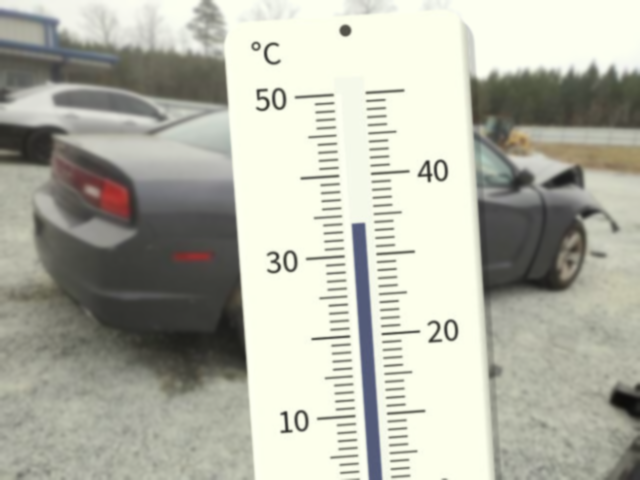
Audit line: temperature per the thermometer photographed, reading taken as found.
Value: 34 °C
